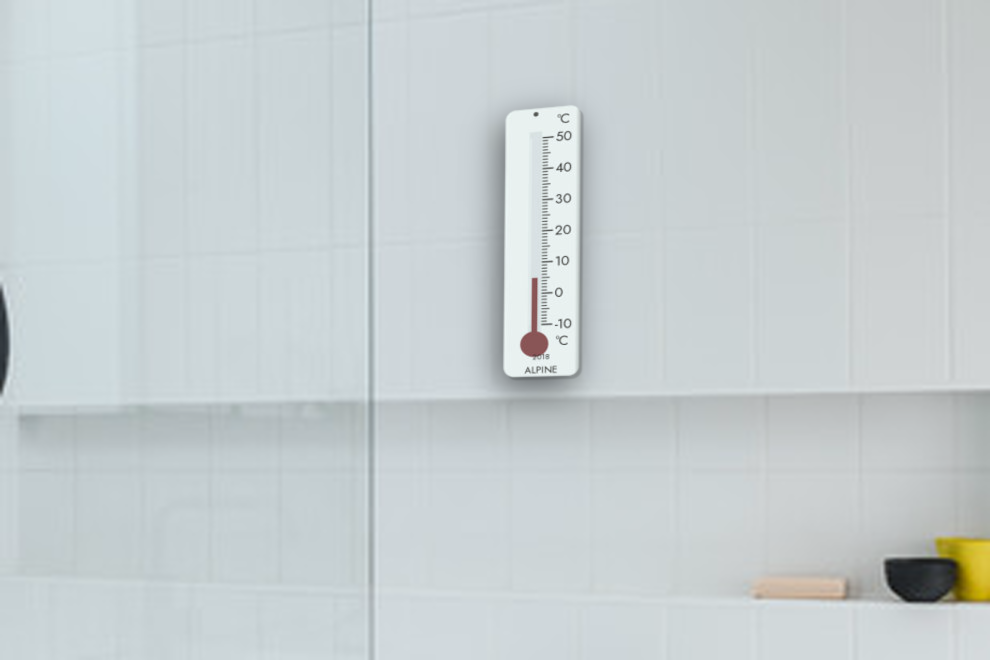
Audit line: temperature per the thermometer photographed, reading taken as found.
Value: 5 °C
